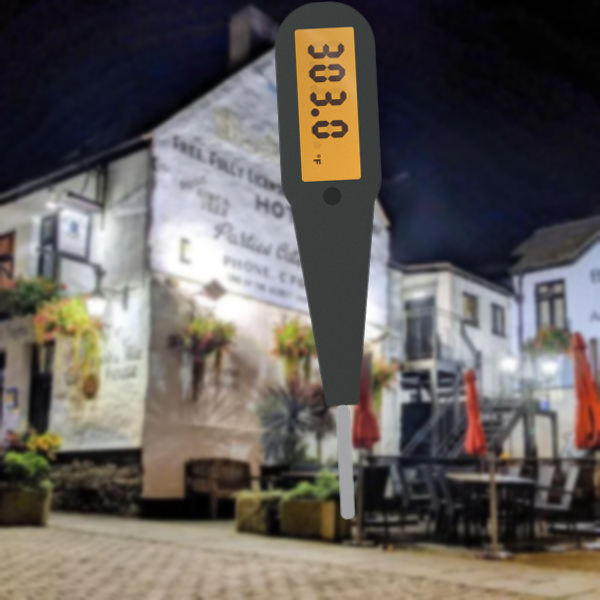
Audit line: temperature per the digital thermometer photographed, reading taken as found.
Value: 303.0 °F
